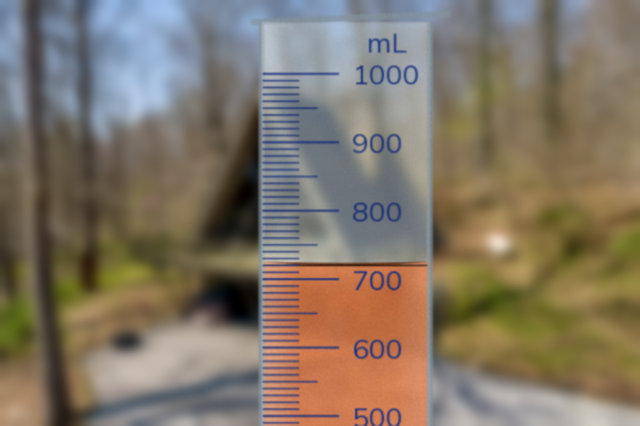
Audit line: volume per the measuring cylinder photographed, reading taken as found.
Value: 720 mL
